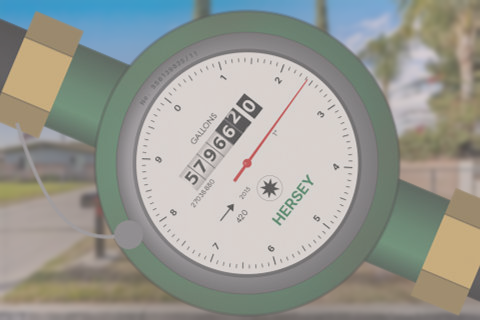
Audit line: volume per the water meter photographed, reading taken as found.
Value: 5796622.4 gal
